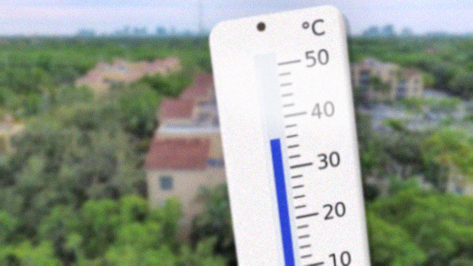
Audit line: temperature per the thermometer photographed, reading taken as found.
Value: 36 °C
